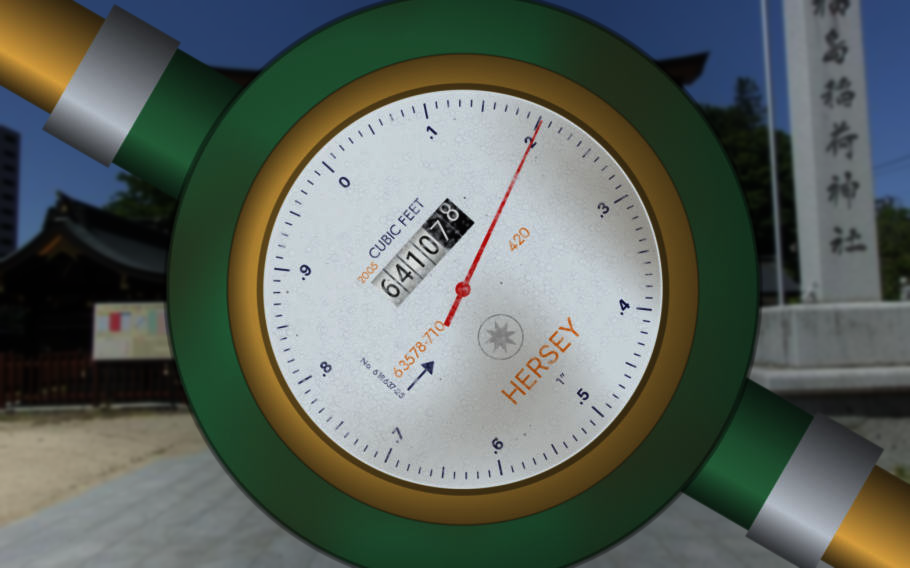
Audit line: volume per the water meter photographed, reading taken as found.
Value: 641078.20 ft³
